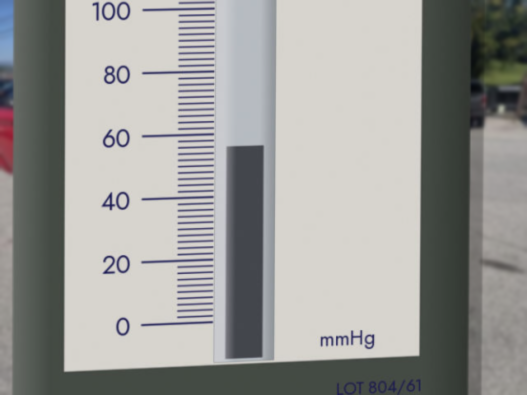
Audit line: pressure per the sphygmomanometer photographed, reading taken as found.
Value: 56 mmHg
